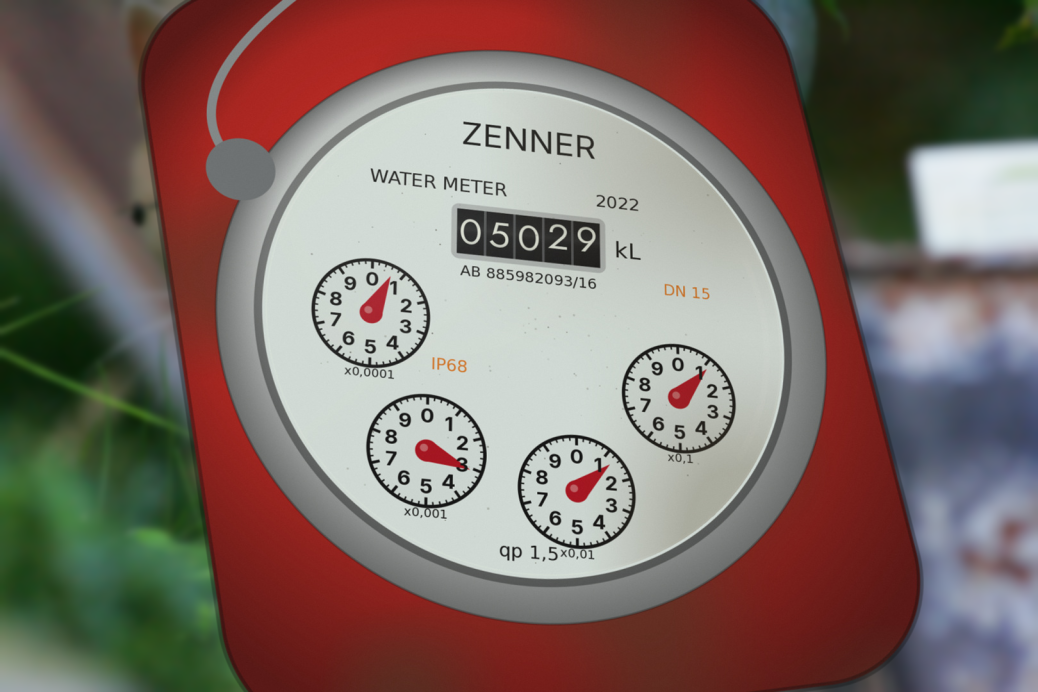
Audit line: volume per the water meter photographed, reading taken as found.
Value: 5029.1130 kL
